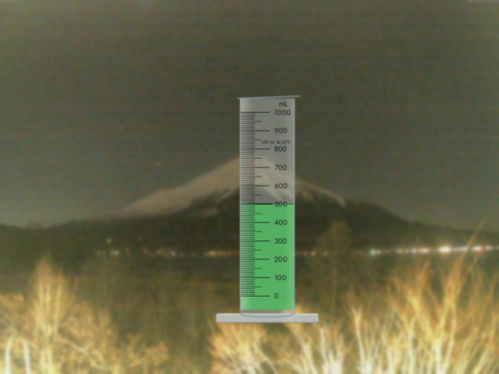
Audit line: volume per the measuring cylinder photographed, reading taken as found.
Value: 500 mL
